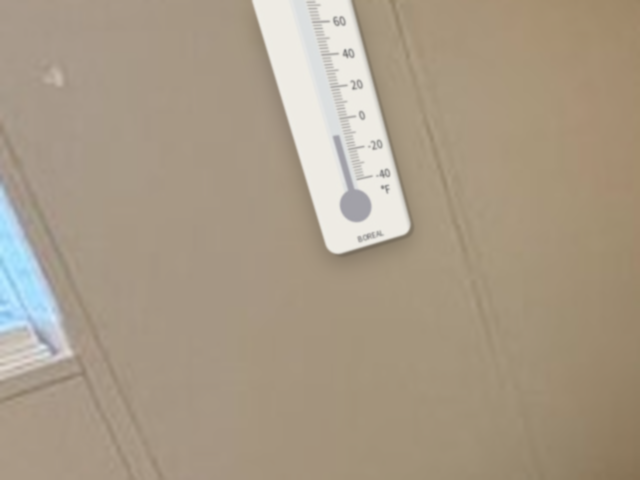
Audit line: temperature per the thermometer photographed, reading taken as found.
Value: -10 °F
